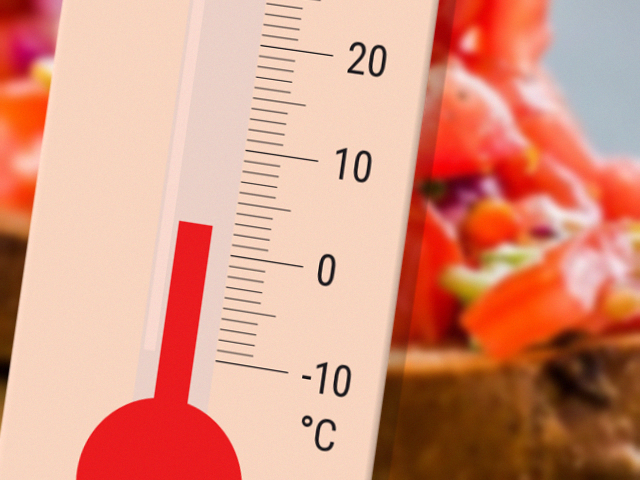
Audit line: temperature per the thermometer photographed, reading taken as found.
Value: 2.5 °C
